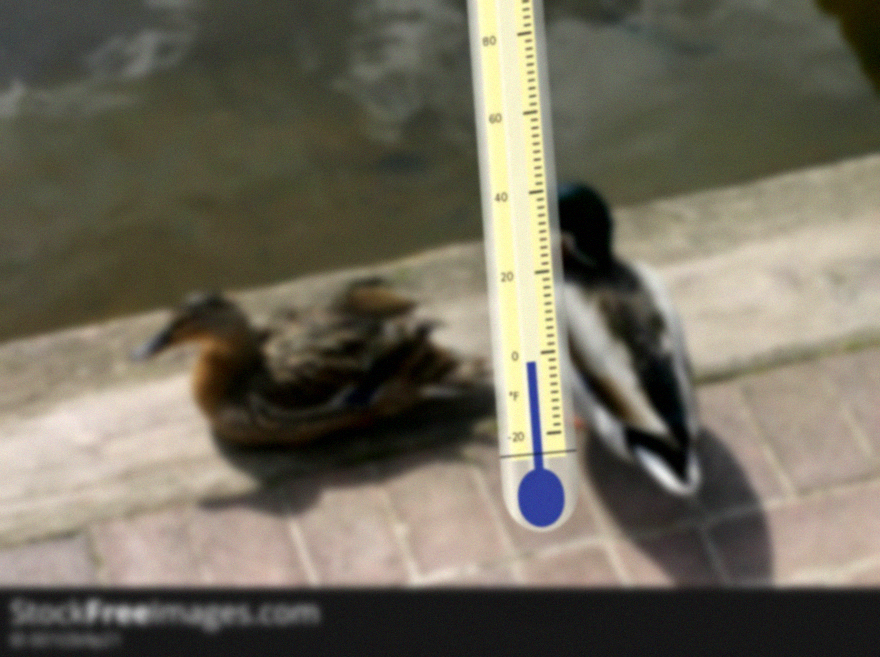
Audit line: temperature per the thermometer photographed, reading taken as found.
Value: -2 °F
